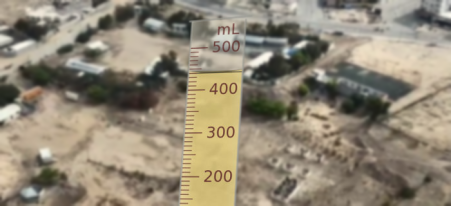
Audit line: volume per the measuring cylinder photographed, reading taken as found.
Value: 440 mL
